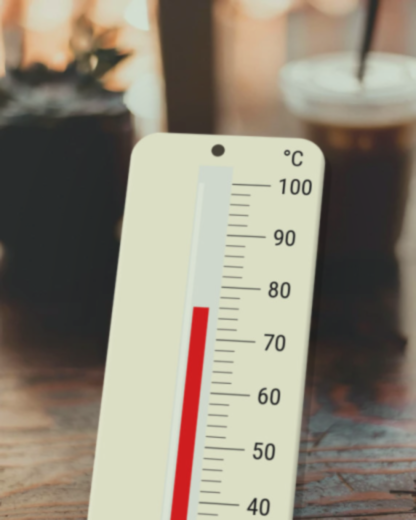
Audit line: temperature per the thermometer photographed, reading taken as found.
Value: 76 °C
